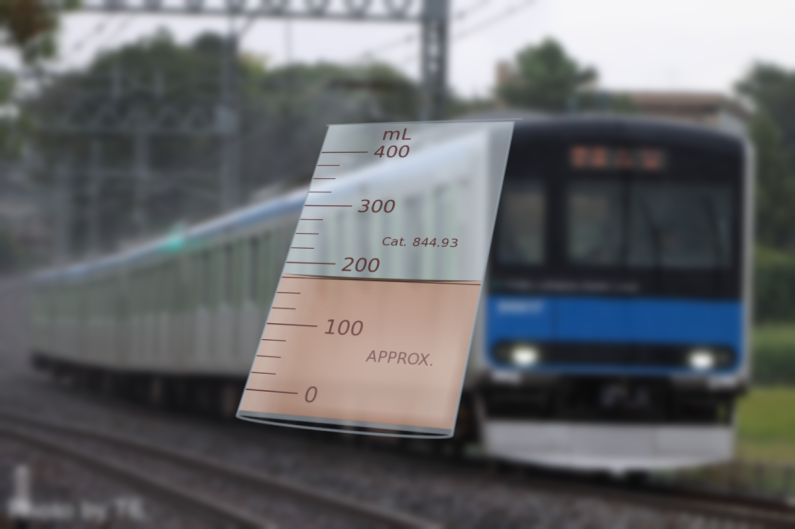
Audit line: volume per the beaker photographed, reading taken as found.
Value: 175 mL
